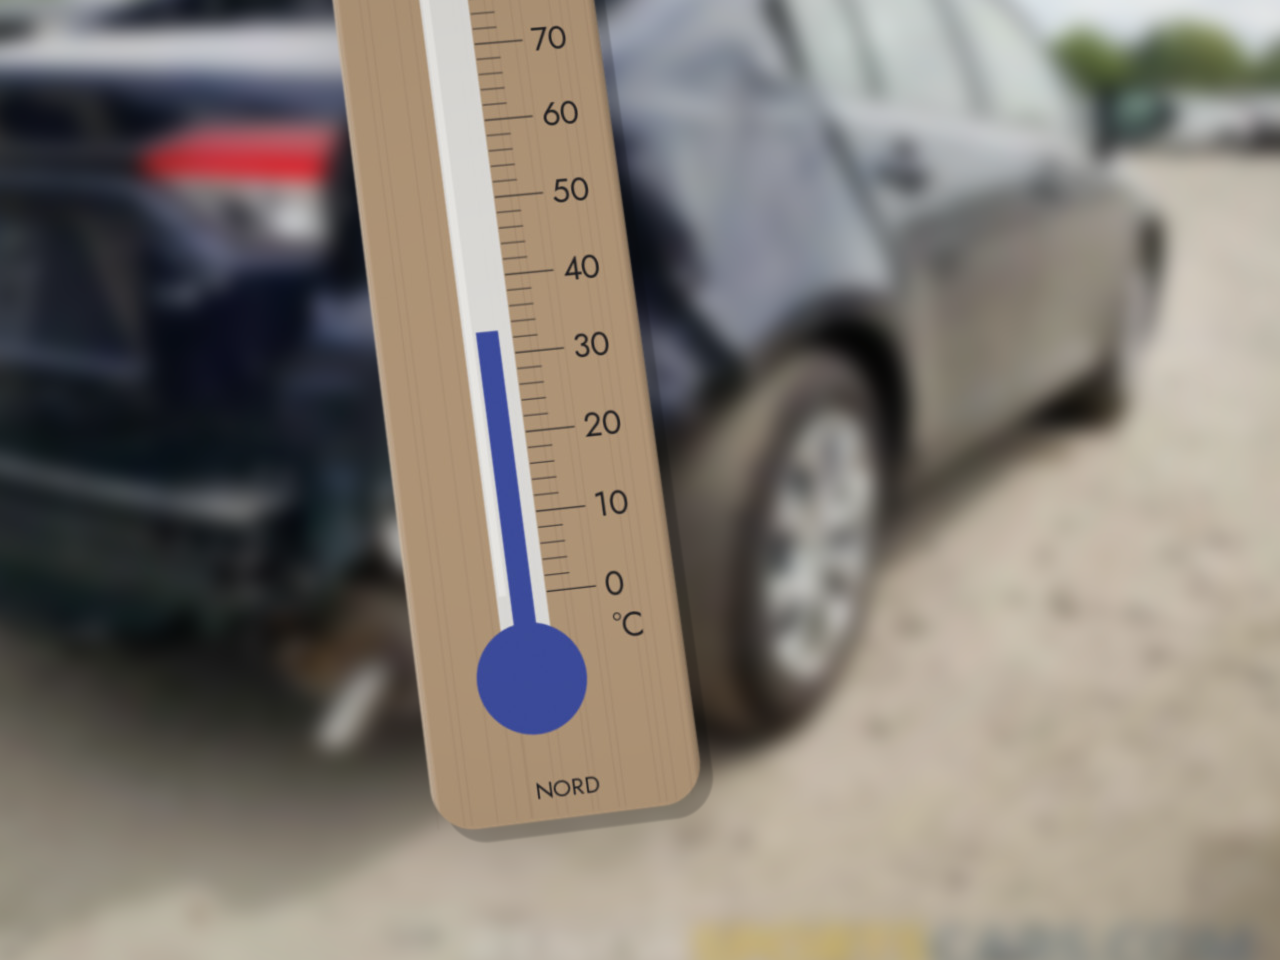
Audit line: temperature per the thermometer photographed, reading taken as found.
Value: 33 °C
